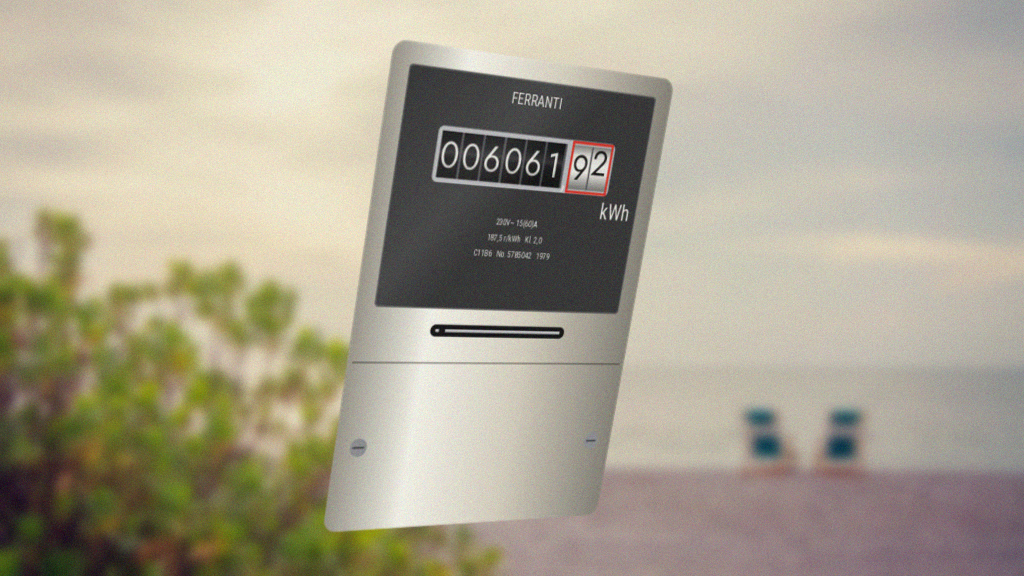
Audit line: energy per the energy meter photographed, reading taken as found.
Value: 6061.92 kWh
